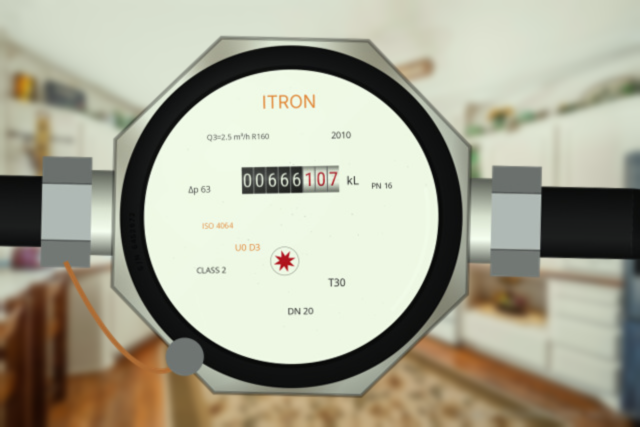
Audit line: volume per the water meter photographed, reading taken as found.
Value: 666.107 kL
